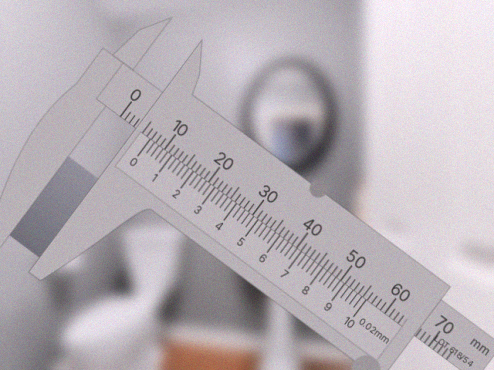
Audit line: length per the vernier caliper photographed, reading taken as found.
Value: 6.8 mm
